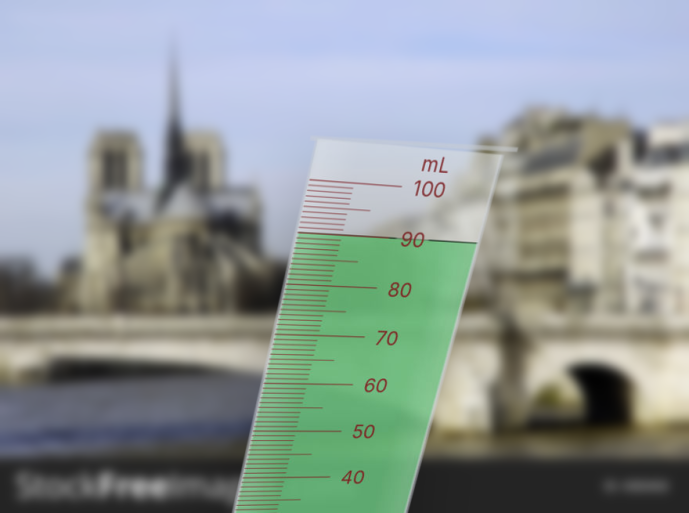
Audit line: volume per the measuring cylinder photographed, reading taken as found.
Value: 90 mL
